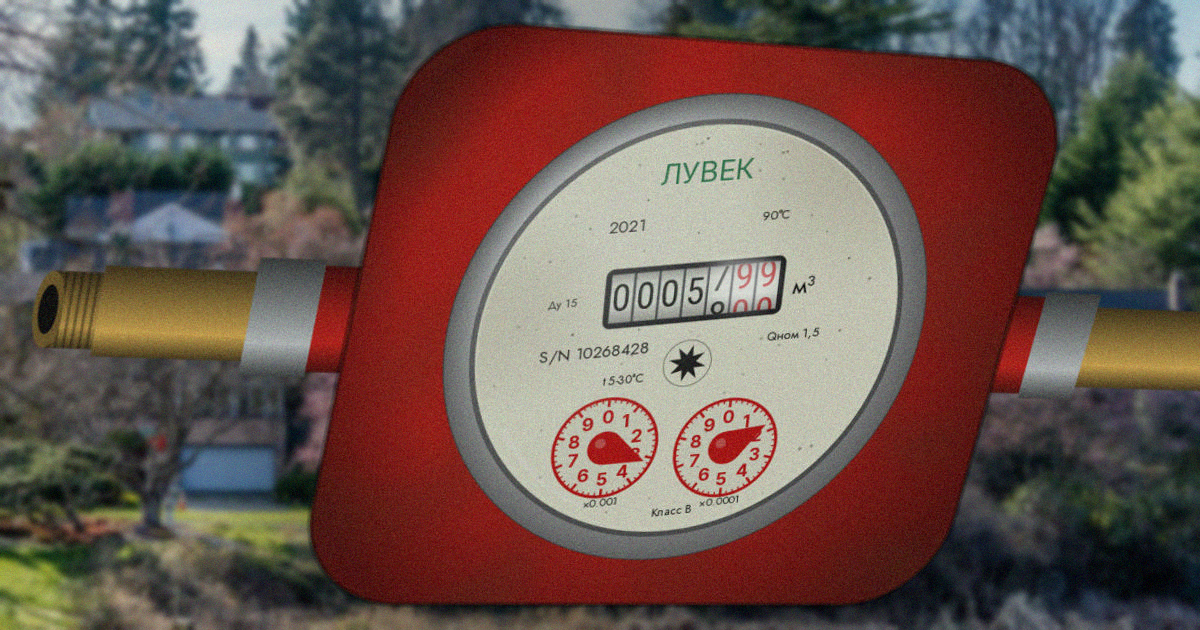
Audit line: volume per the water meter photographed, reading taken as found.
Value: 57.9931 m³
